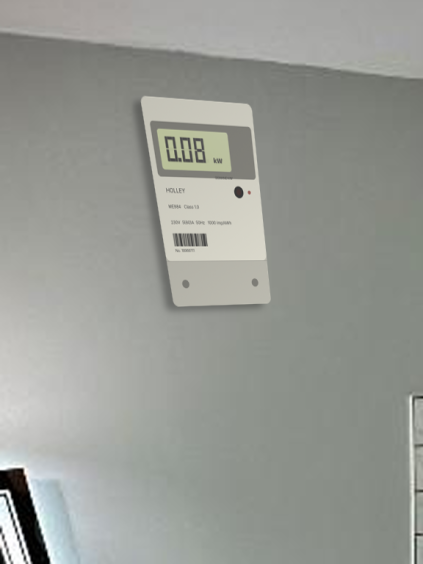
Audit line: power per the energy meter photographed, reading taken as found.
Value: 0.08 kW
